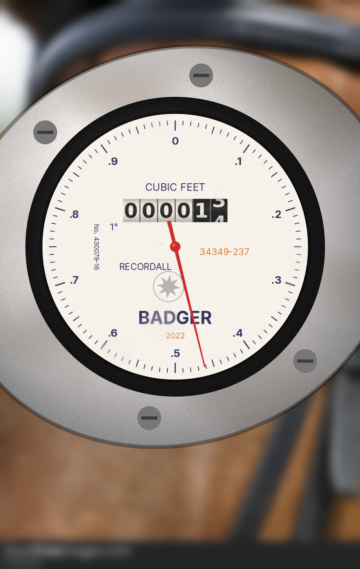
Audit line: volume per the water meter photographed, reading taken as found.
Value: 13.46 ft³
